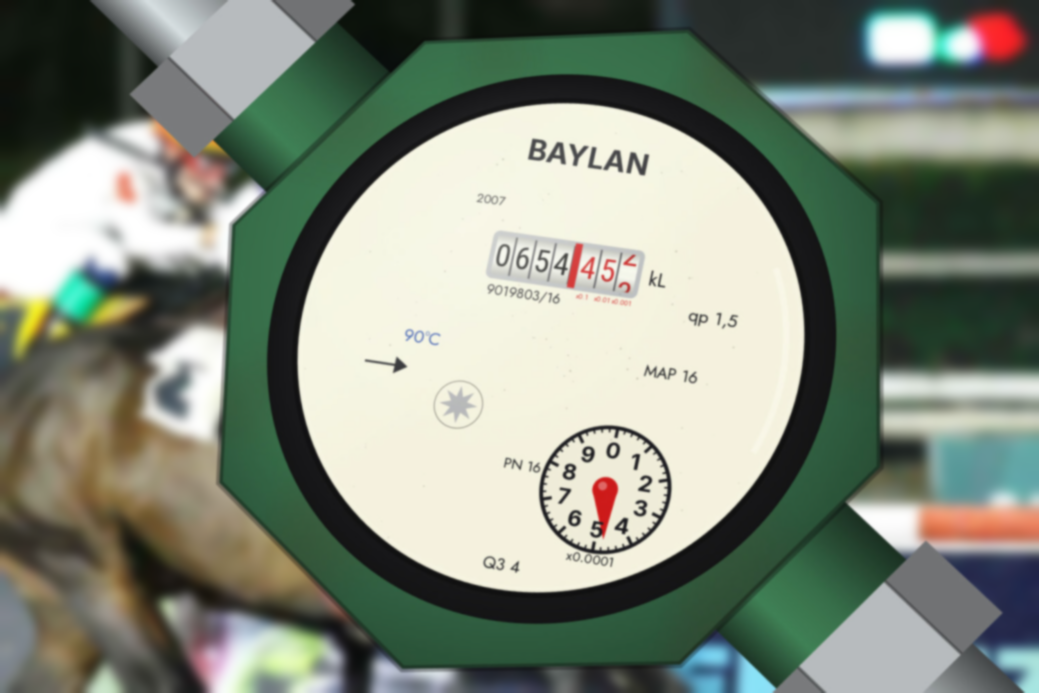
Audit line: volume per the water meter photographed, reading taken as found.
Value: 654.4524 kL
